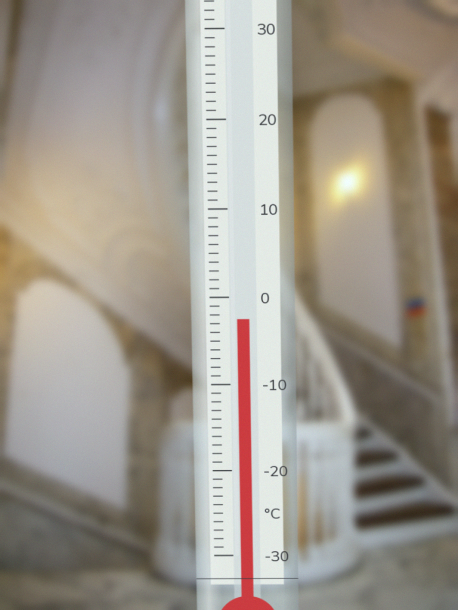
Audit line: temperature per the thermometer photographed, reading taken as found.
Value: -2.5 °C
